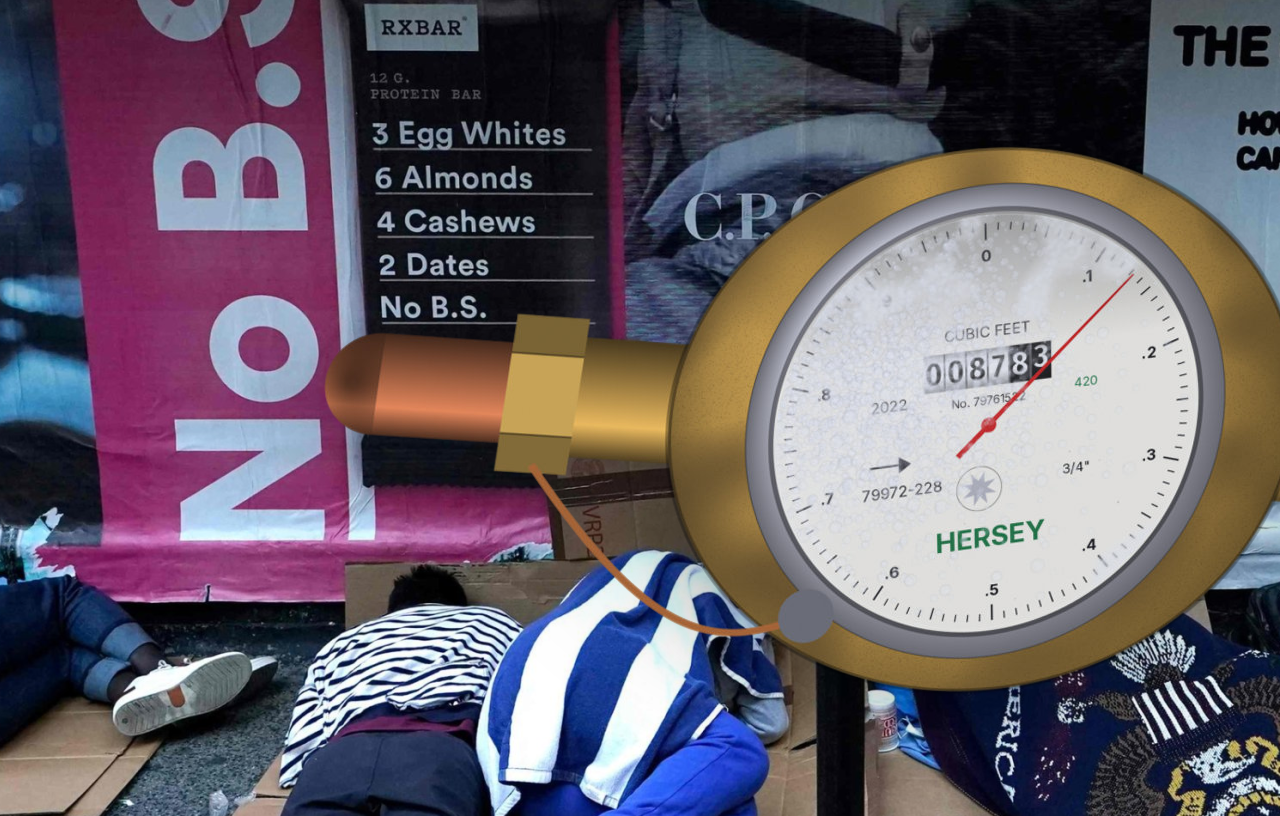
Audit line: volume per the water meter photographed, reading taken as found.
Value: 8783.13 ft³
